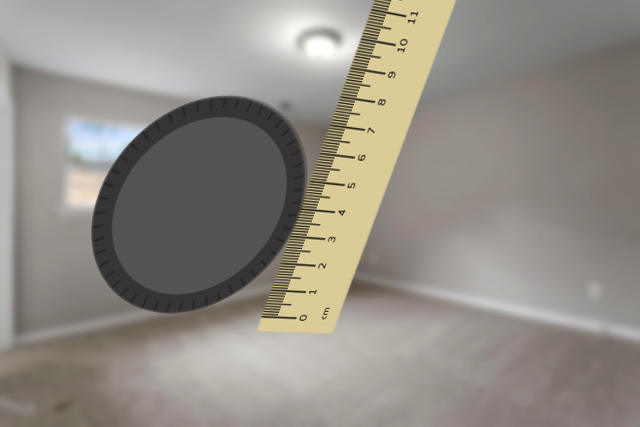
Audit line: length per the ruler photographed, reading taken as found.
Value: 7.5 cm
